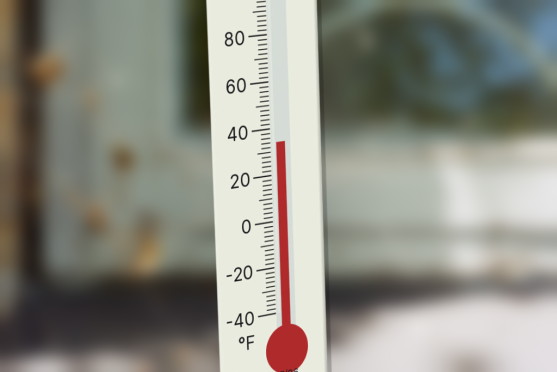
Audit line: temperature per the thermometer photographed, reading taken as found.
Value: 34 °F
